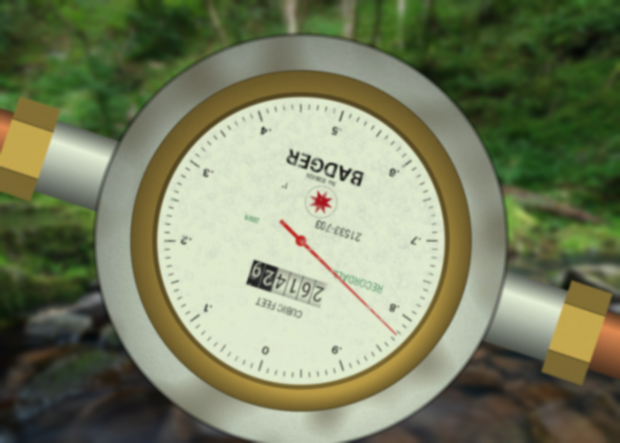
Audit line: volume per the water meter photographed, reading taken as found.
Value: 261428.82 ft³
